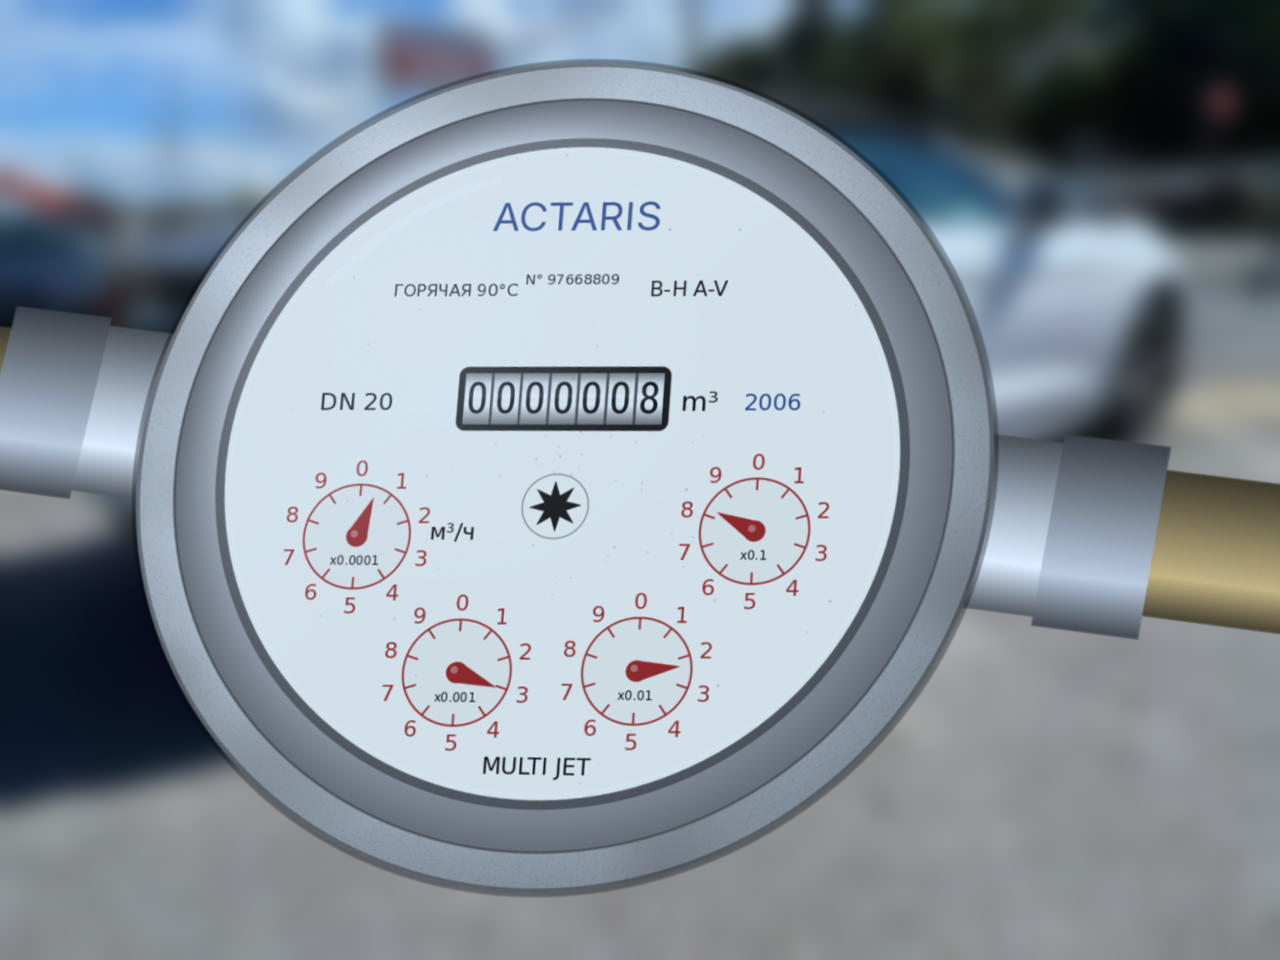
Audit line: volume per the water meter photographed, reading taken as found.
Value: 8.8230 m³
